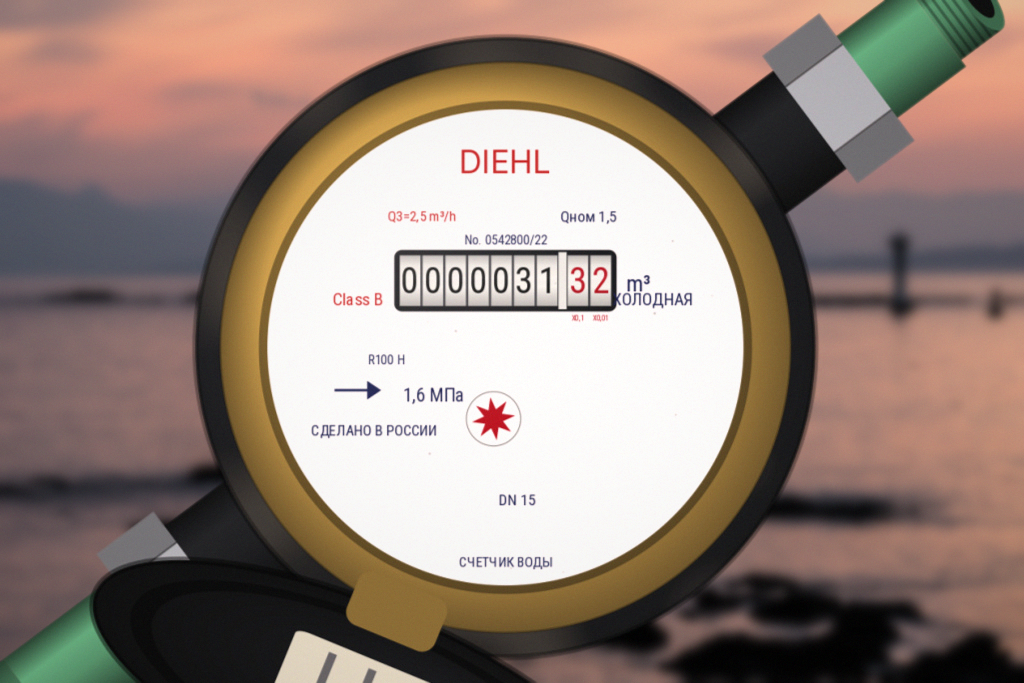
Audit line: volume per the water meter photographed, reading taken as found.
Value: 31.32 m³
